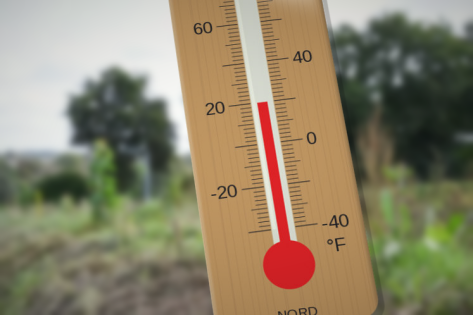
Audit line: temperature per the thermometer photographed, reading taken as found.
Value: 20 °F
